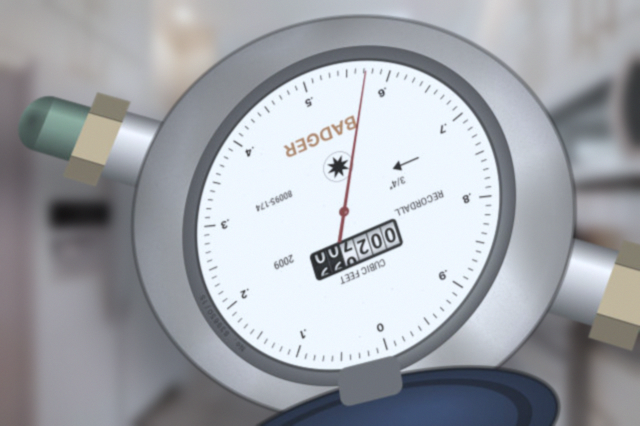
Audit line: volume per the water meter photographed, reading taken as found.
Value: 2699.57 ft³
